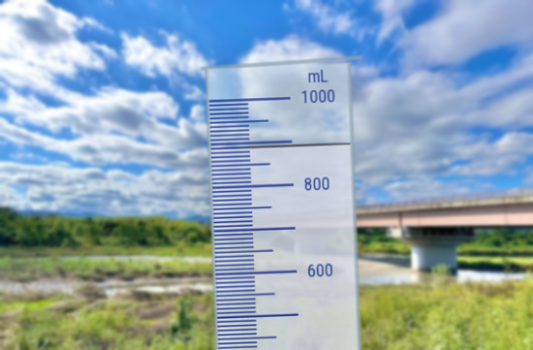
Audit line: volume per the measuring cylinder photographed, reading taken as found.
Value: 890 mL
